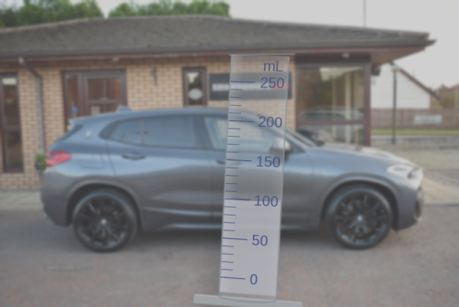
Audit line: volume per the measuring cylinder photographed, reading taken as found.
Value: 100 mL
